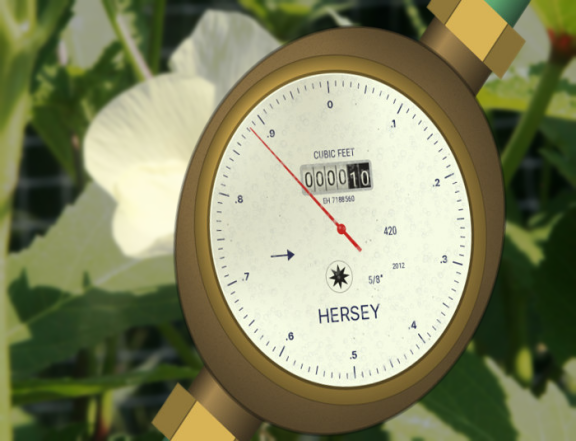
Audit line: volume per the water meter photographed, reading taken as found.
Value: 9.88 ft³
